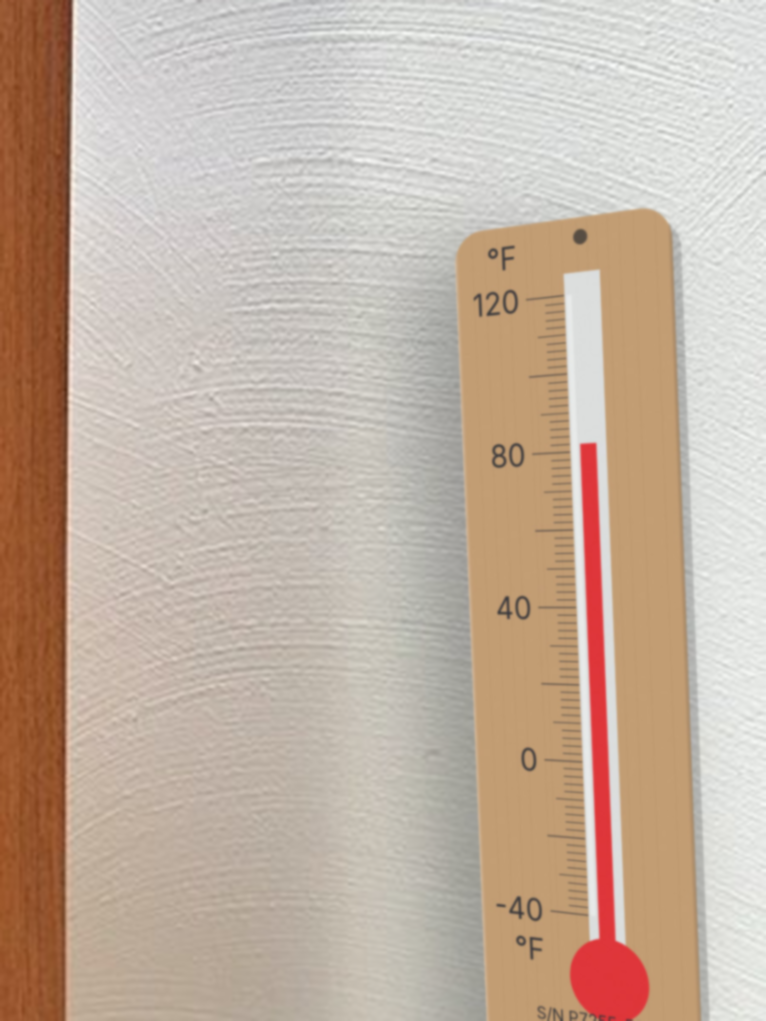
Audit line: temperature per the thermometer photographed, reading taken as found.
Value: 82 °F
